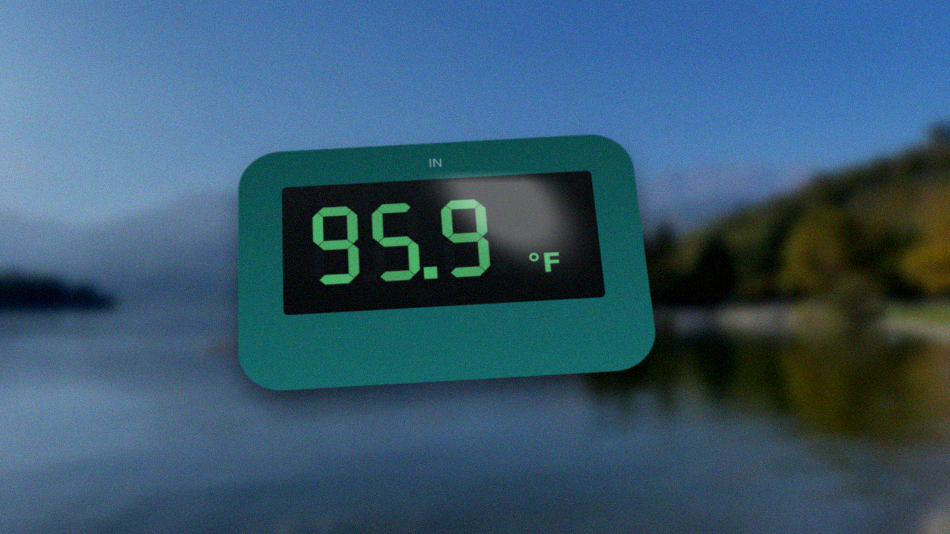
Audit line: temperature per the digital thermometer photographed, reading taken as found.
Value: 95.9 °F
